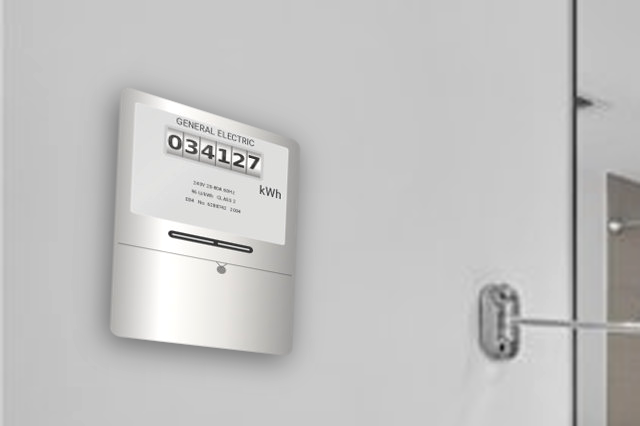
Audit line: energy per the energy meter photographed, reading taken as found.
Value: 34127 kWh
